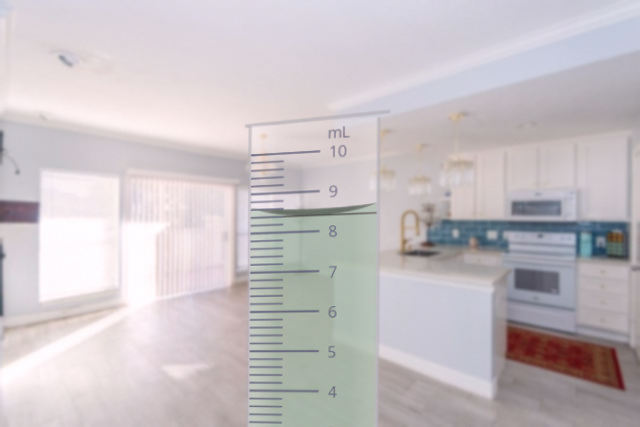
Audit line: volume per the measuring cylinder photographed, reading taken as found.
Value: 8.4 mL
